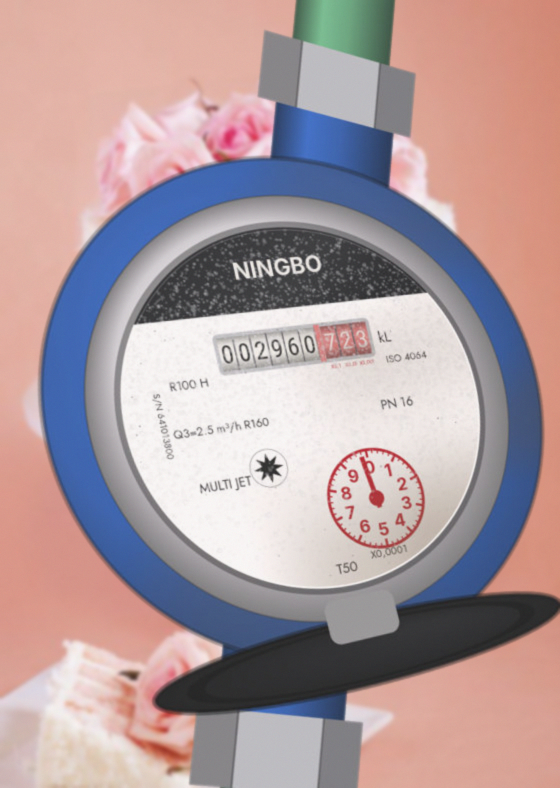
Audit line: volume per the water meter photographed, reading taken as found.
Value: 2960.7229 kL
